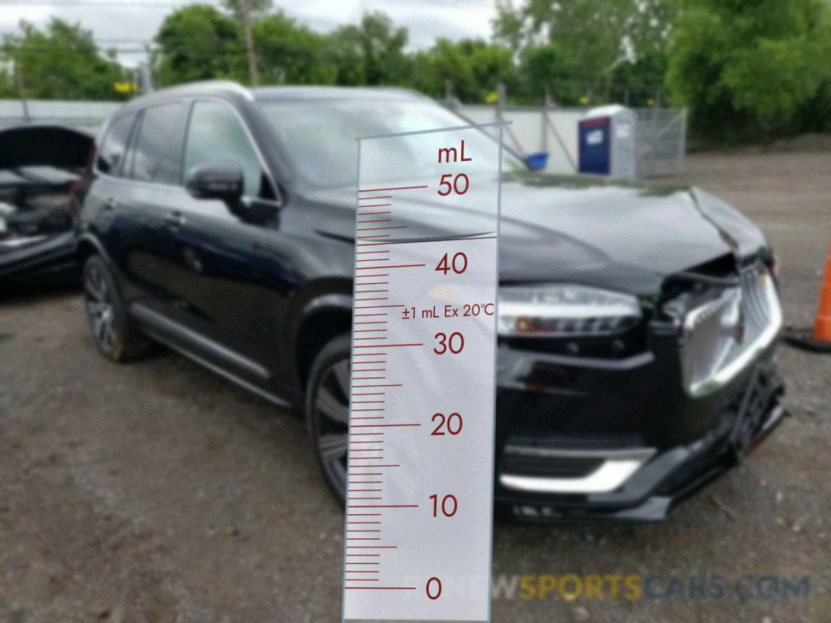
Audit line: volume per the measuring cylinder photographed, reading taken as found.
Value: 43 mL
